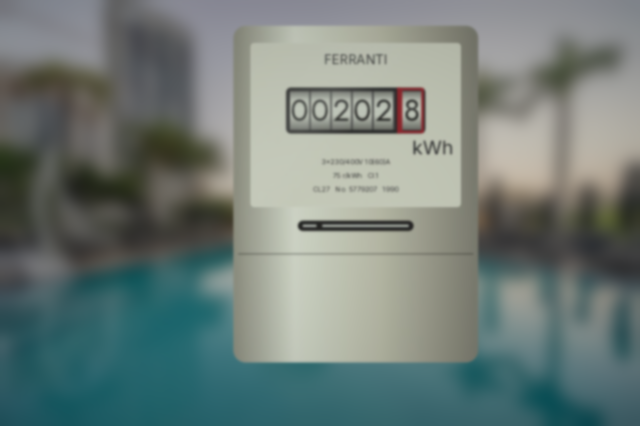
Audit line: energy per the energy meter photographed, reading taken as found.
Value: 202.8 kWh
